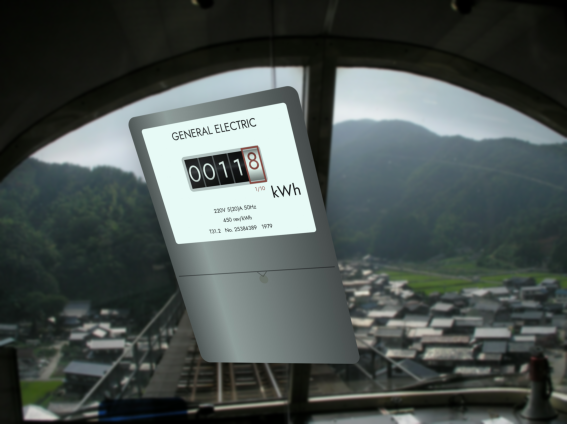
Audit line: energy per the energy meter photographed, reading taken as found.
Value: 11.8 kWh
